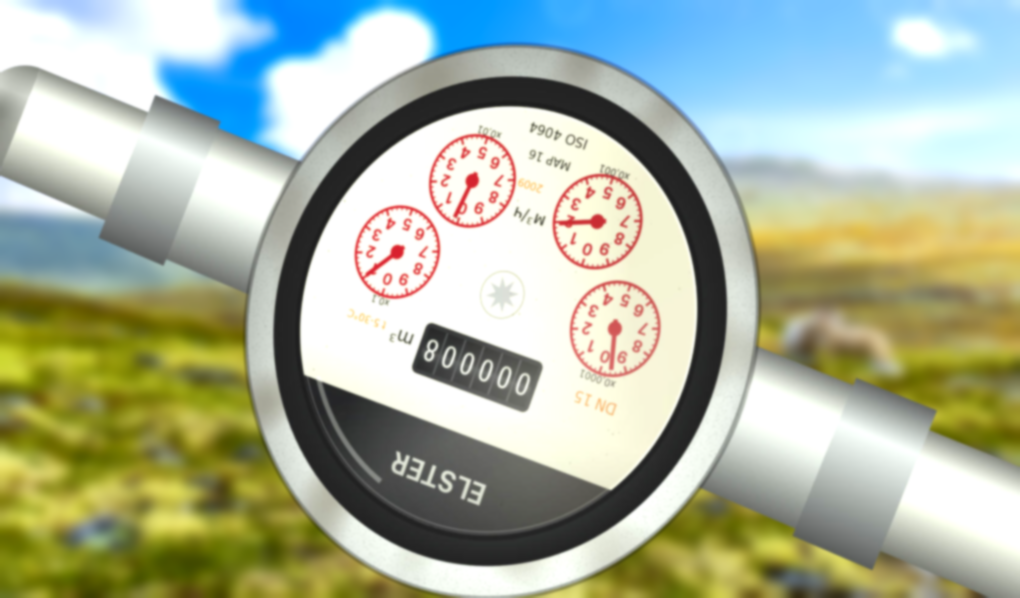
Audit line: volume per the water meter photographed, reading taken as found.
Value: 8.1019 m³
